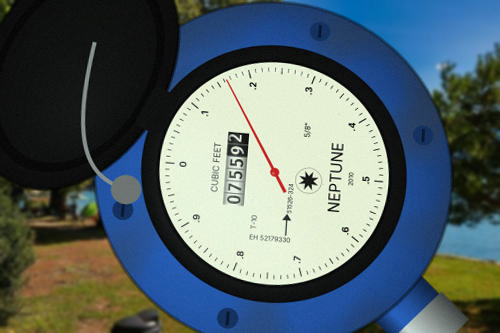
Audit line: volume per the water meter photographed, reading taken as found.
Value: 75592.16 ft³
